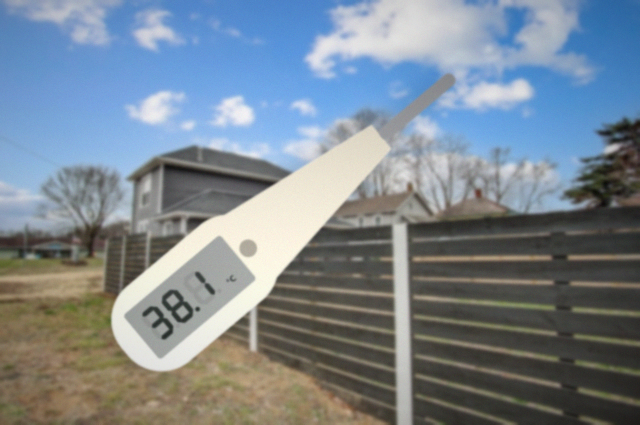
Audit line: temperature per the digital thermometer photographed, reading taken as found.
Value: 38.1 °C
